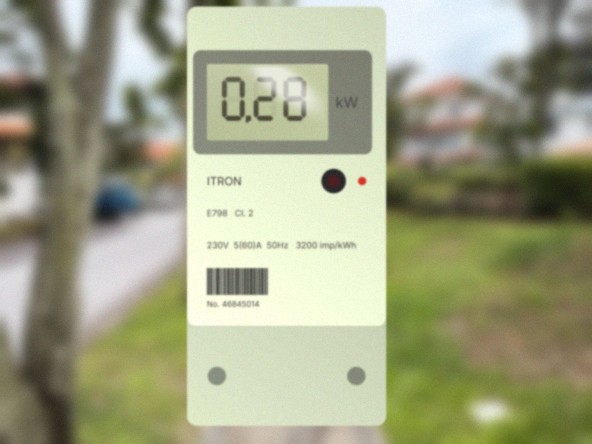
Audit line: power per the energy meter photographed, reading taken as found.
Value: 0.28 kW
